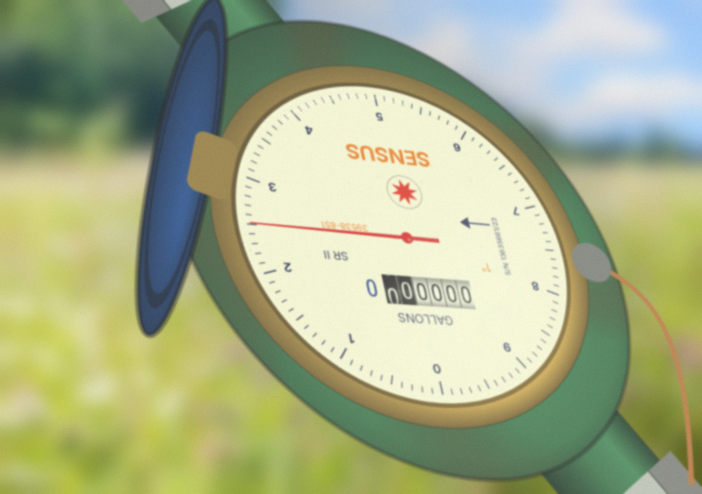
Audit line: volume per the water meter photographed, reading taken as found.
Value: 2.5 gal
